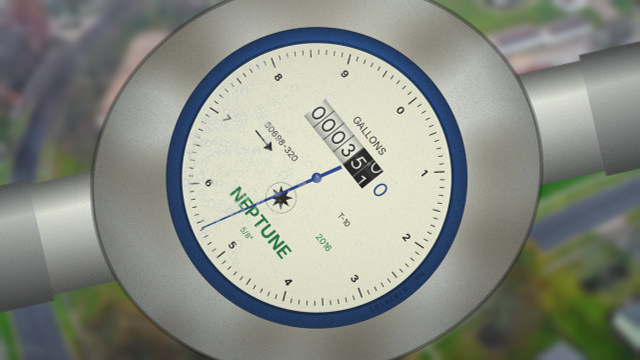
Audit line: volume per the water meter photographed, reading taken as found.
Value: 3505.4 gal
